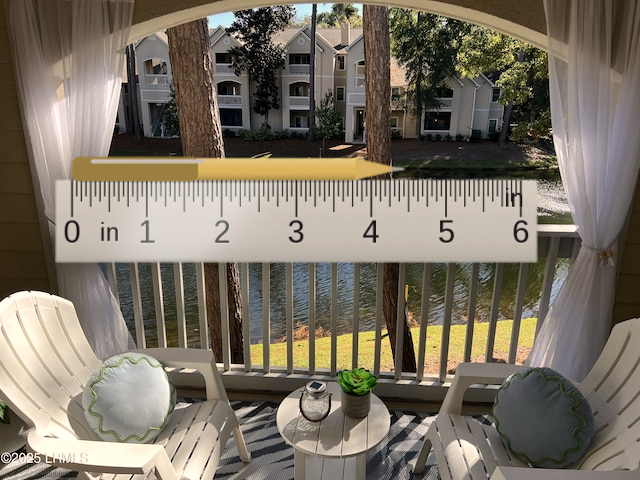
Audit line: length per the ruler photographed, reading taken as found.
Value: 4.4375 in
